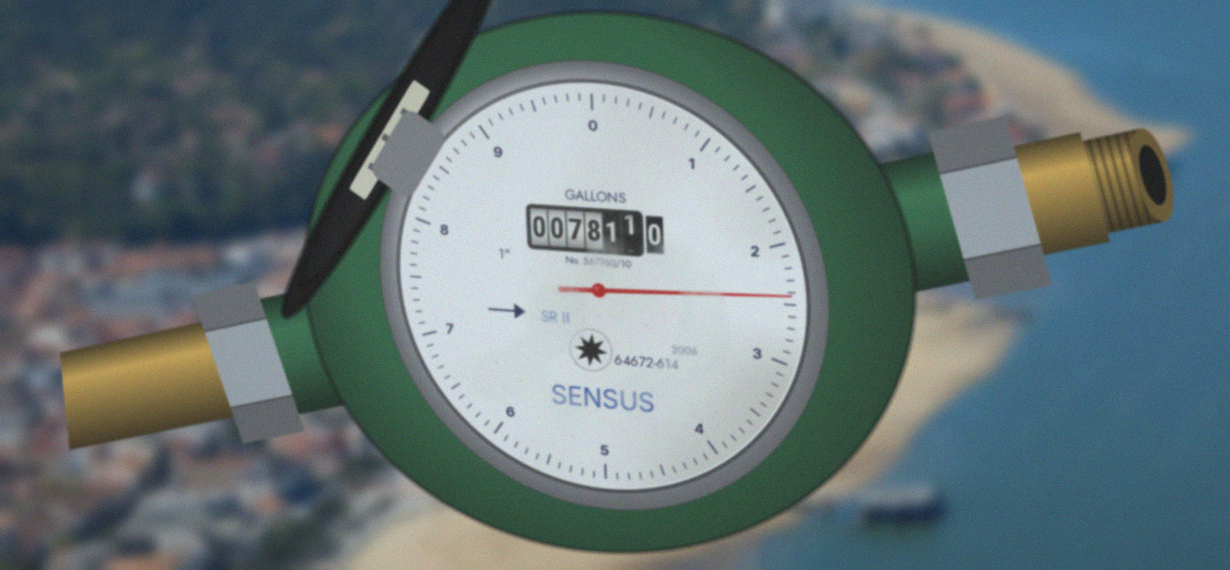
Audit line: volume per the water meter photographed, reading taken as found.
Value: 78112.4 gal
